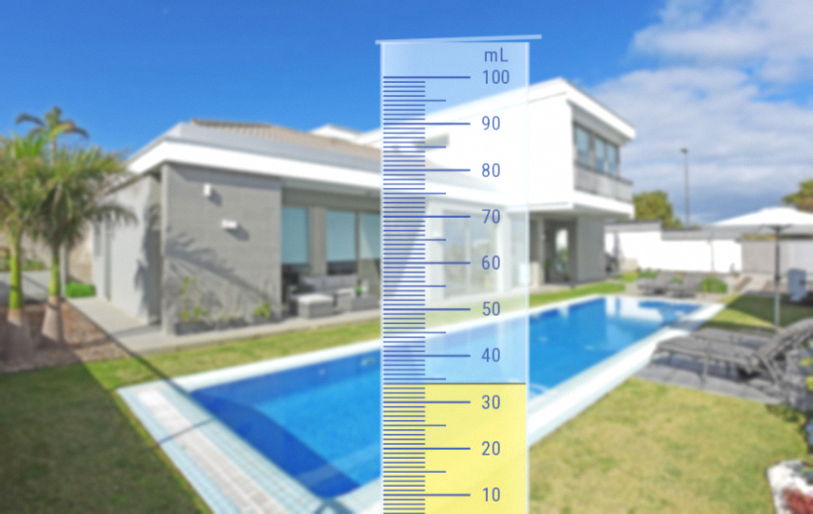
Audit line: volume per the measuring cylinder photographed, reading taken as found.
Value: 34 mL
